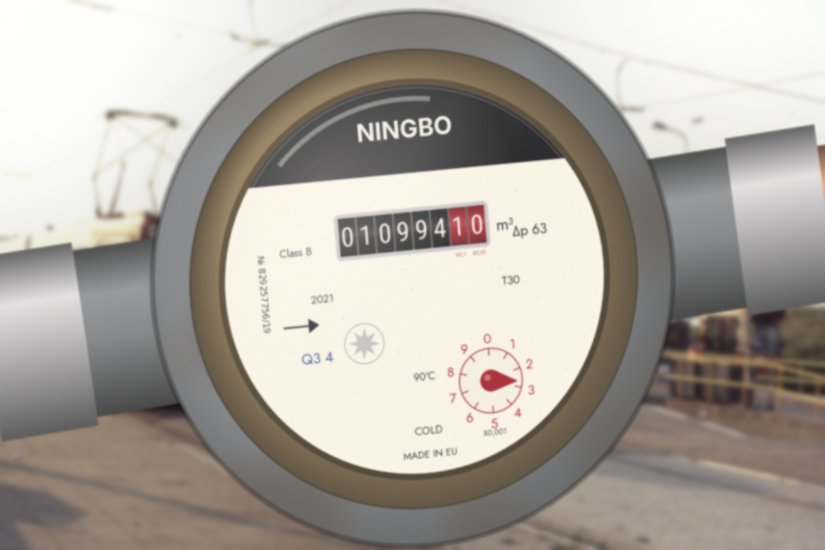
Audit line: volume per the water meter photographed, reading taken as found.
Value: 10994.102 m³
